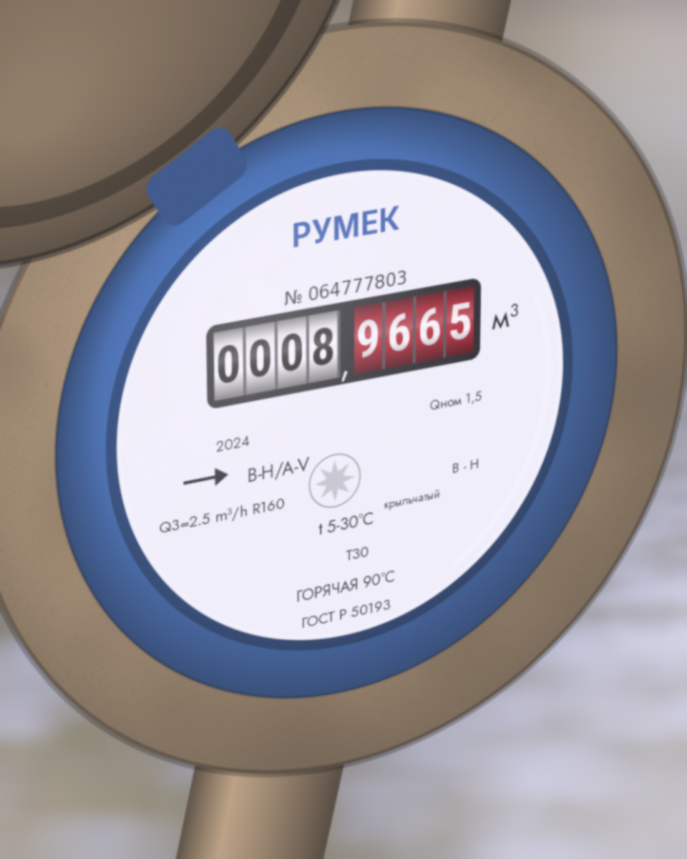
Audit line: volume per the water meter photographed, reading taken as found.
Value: 8.9665 m³
